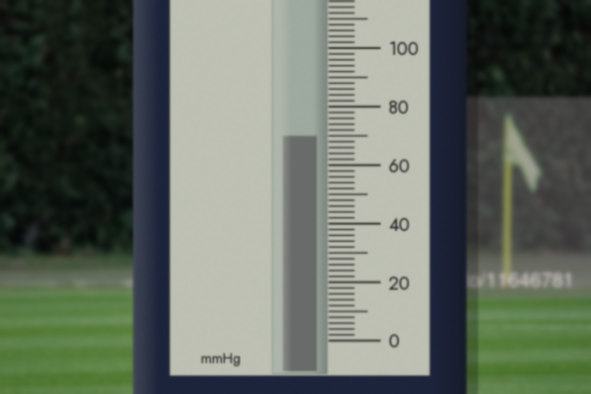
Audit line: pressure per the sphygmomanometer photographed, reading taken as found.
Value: 70 mmHg
